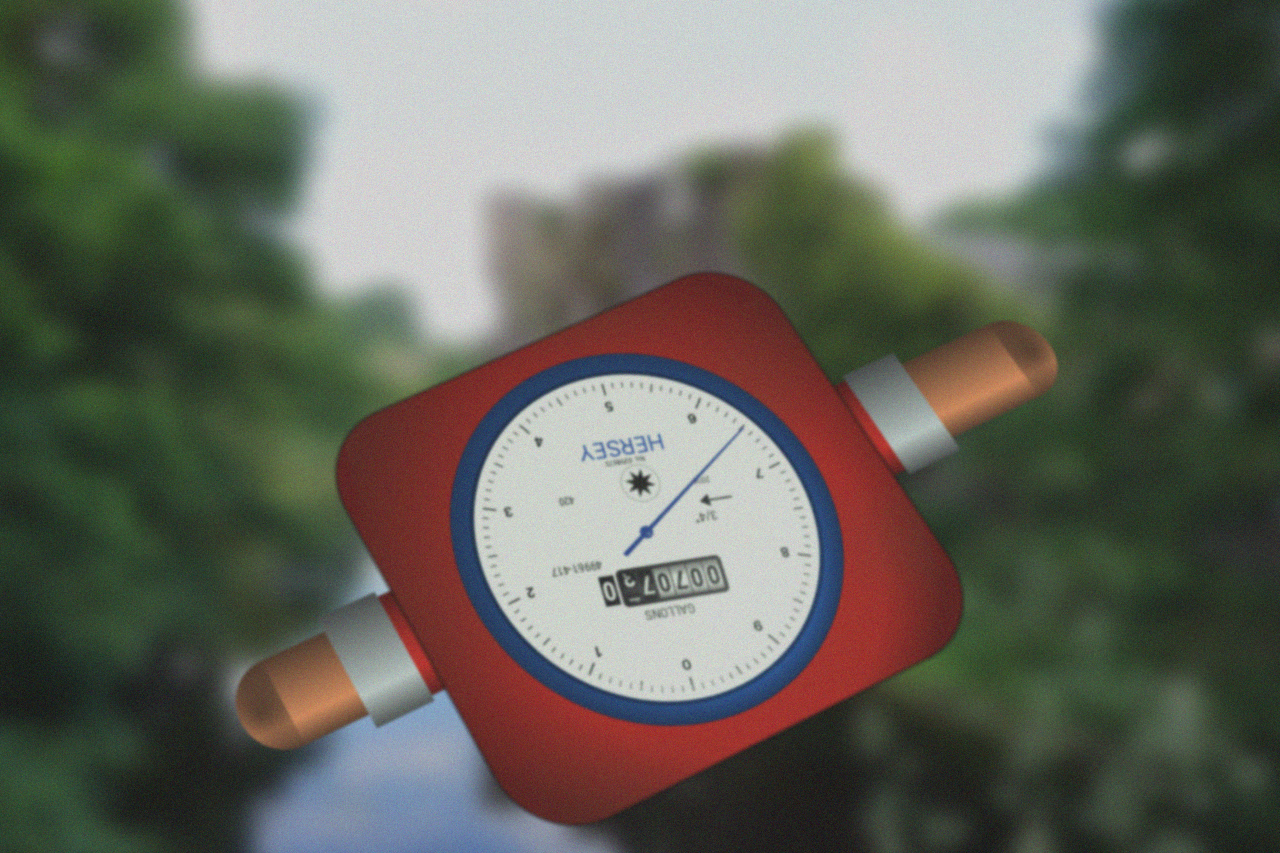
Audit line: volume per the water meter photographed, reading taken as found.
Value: 70726.5 gal
